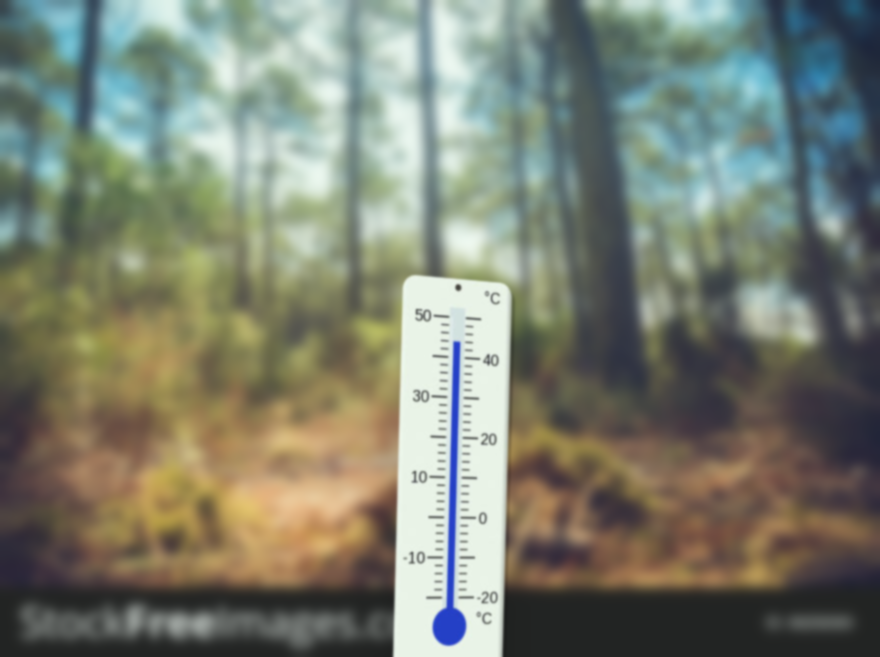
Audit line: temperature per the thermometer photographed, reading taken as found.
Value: 44 °C
